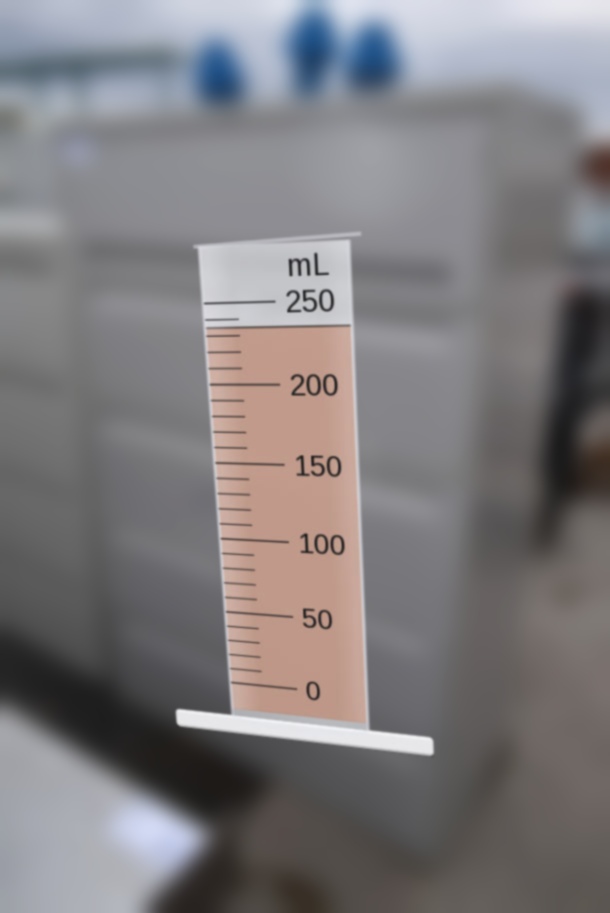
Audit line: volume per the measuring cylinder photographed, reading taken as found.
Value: 235 mL
